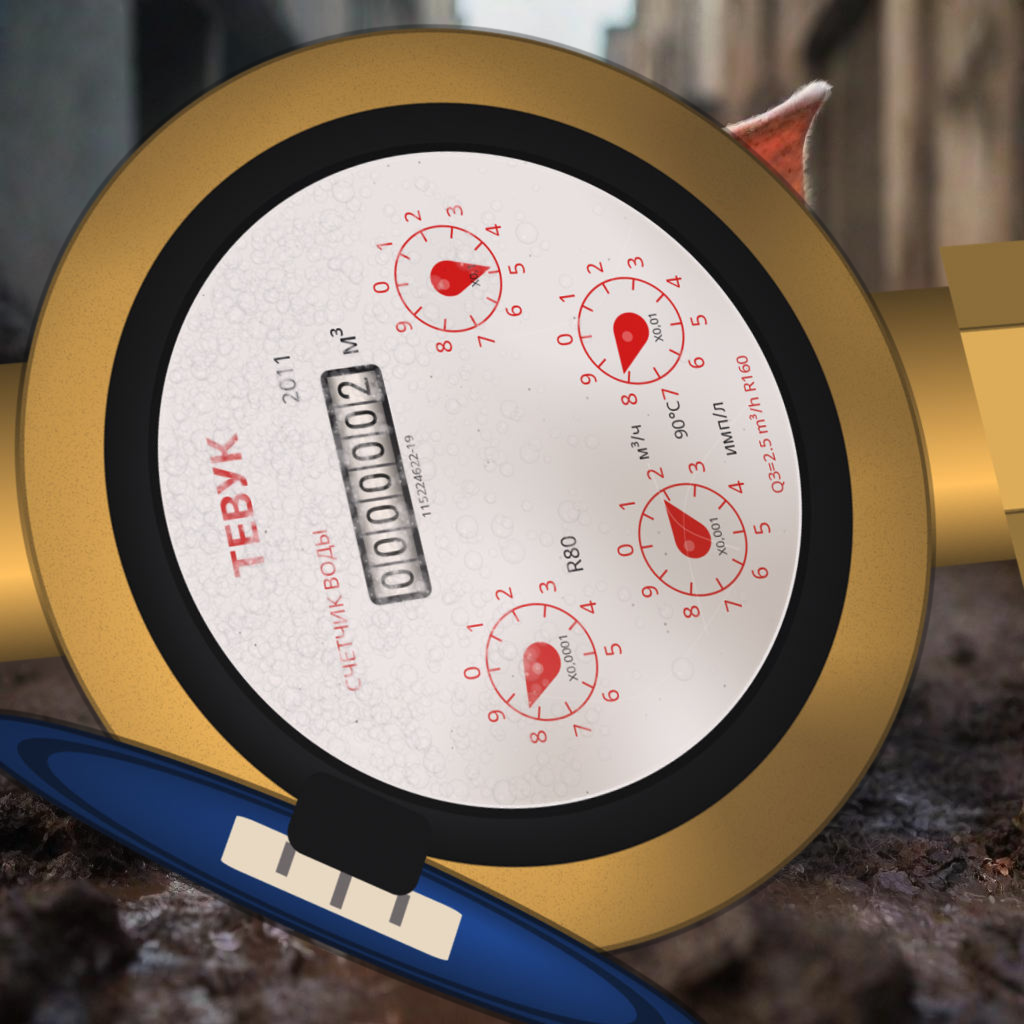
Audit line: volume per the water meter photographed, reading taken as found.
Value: 2.4818 m³
